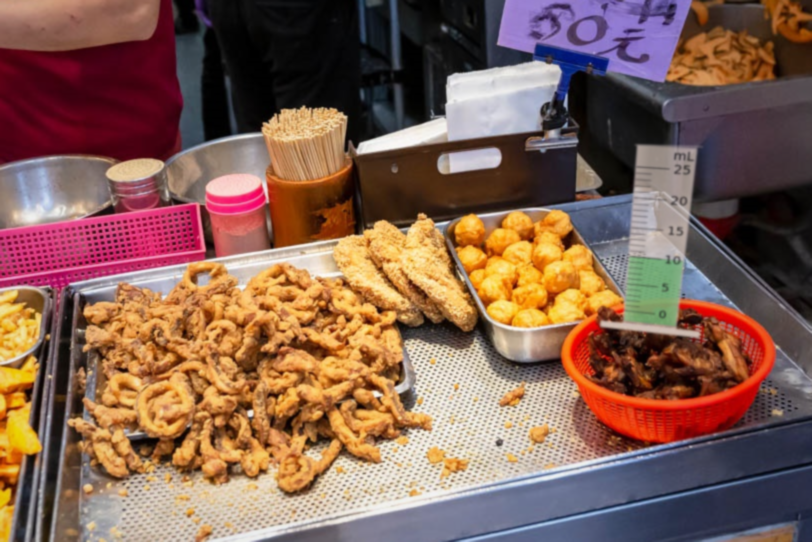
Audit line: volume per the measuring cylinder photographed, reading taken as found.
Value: 10 mL
